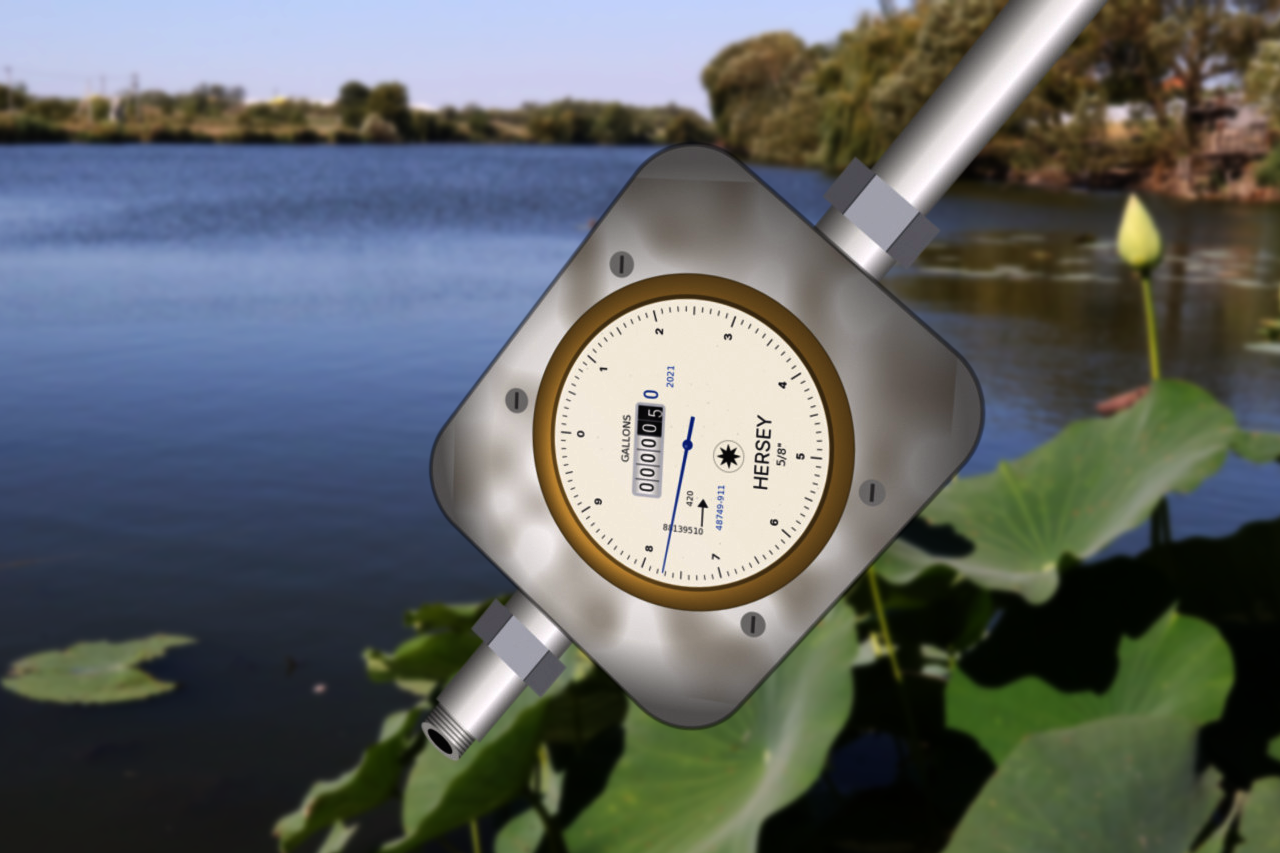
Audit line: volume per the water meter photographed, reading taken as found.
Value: 47.7 gal
